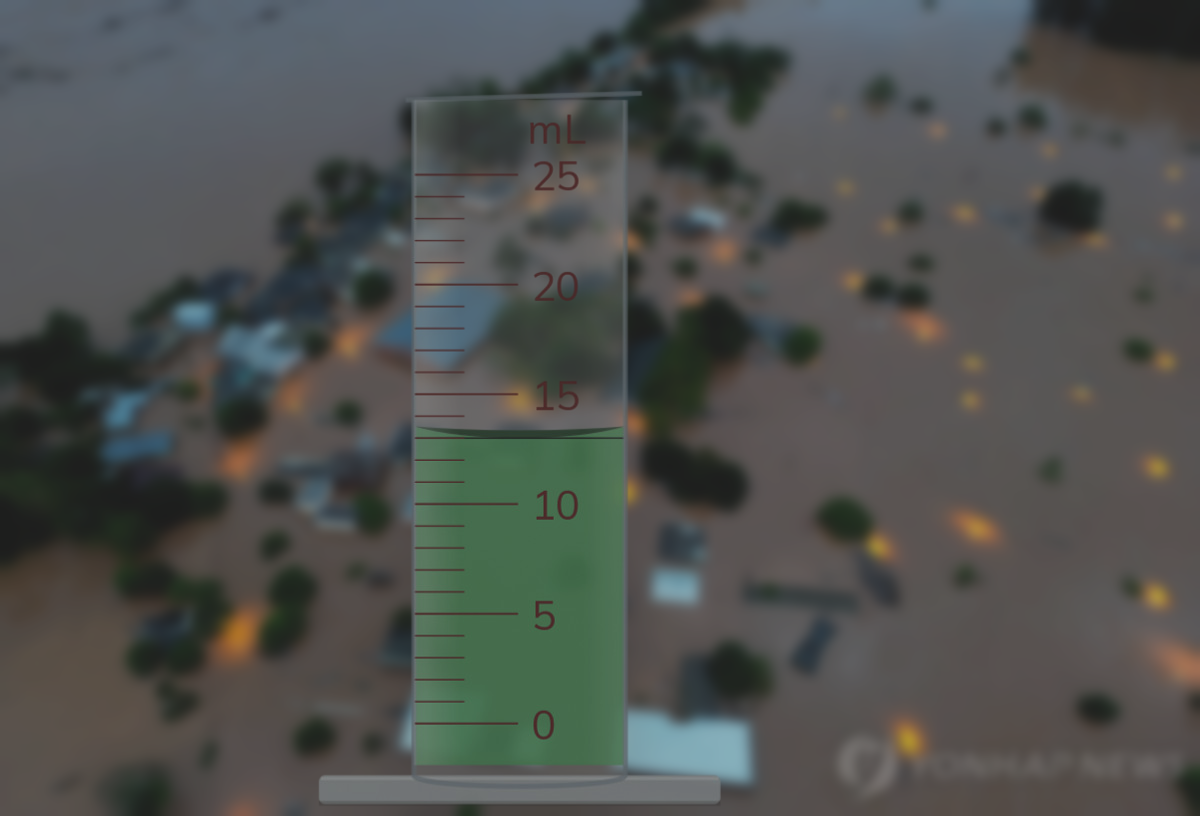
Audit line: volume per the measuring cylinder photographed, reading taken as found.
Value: 13 mL
